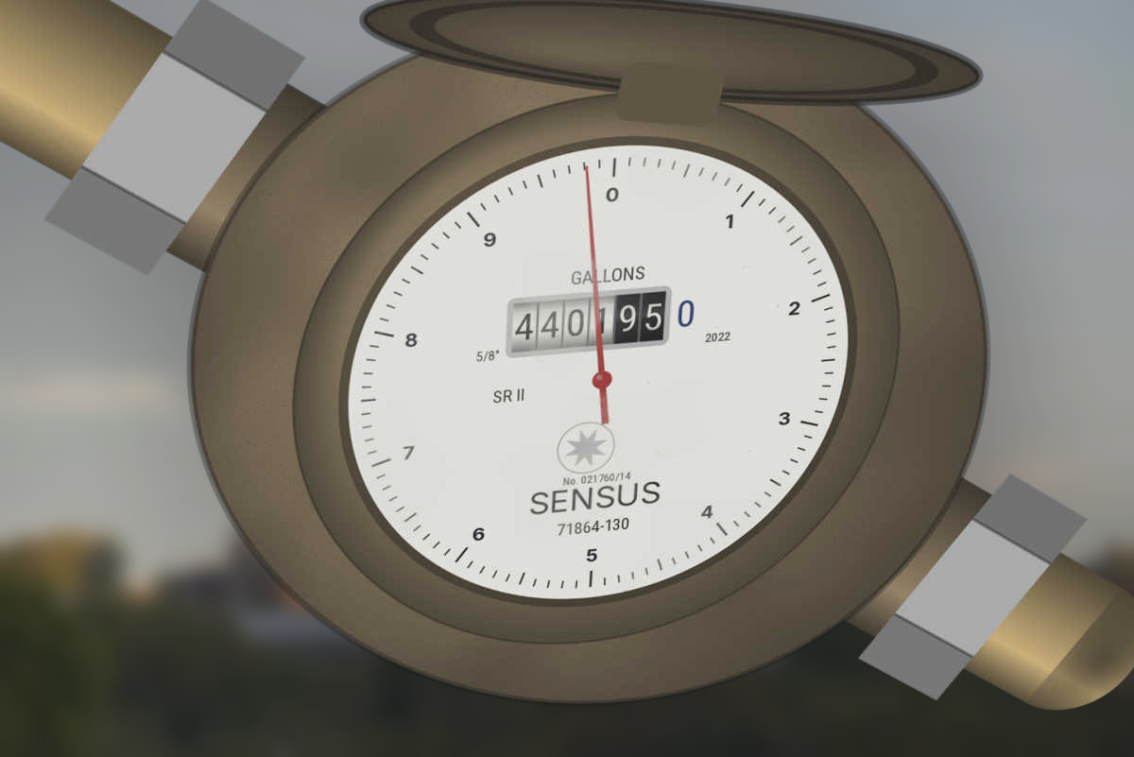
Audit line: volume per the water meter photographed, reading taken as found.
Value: 4401949.8 gal
